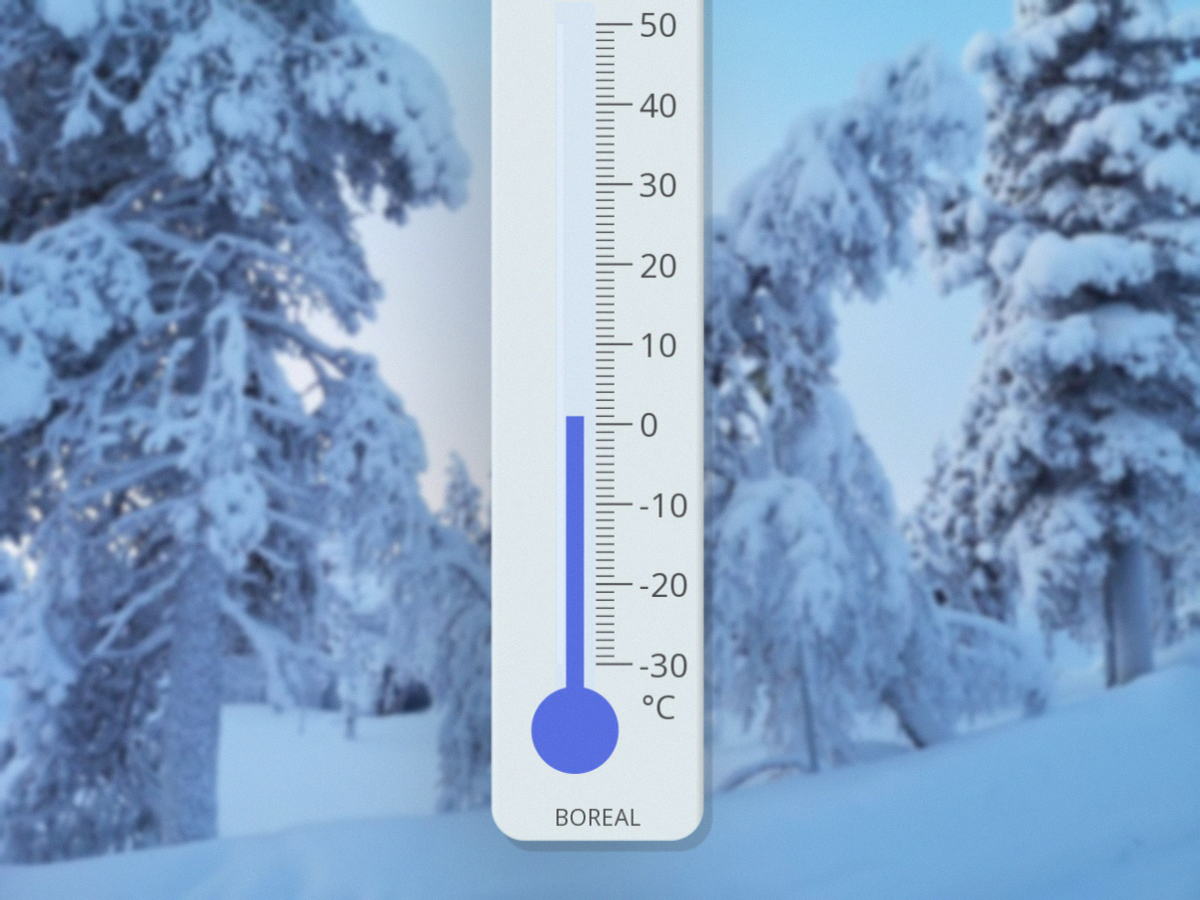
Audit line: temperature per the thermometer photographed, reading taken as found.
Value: 1 °C
